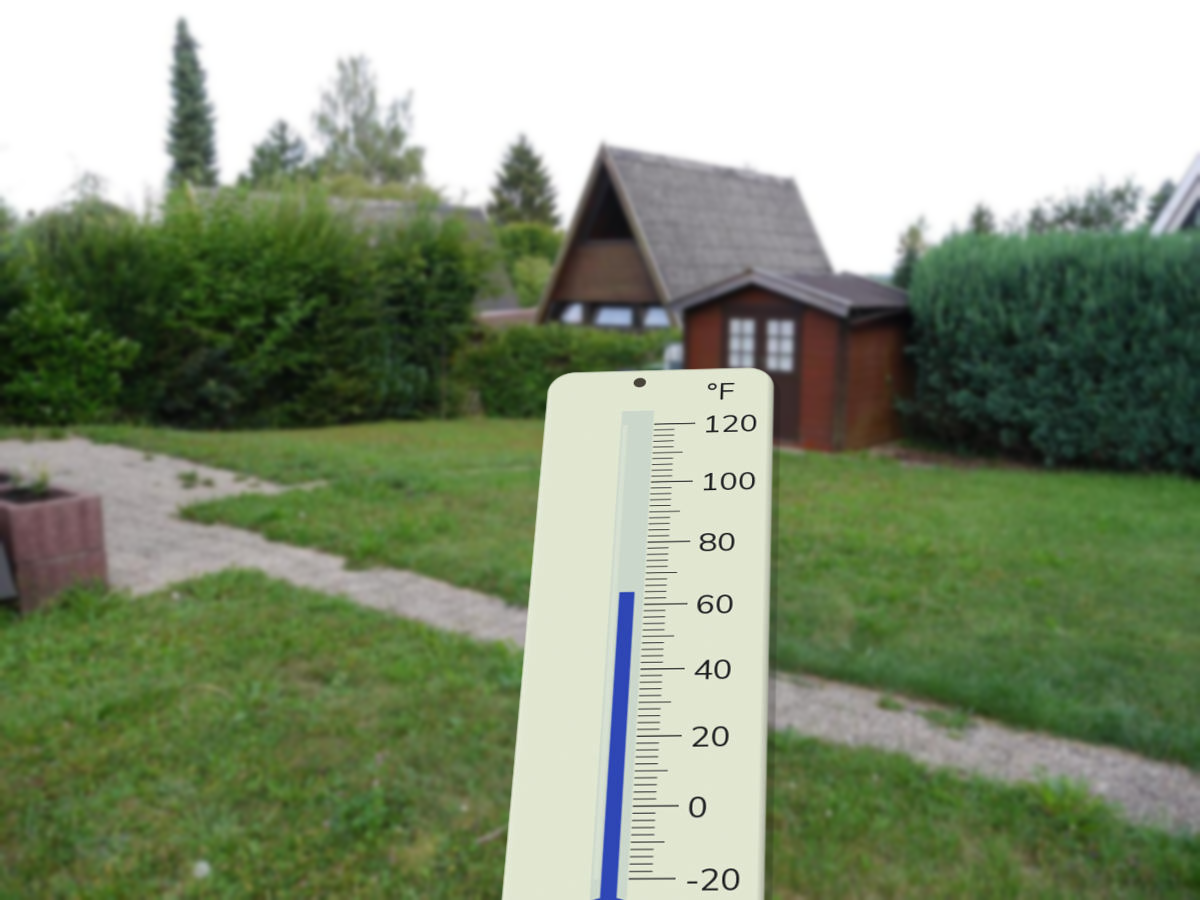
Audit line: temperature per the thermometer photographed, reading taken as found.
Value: 64 °F
